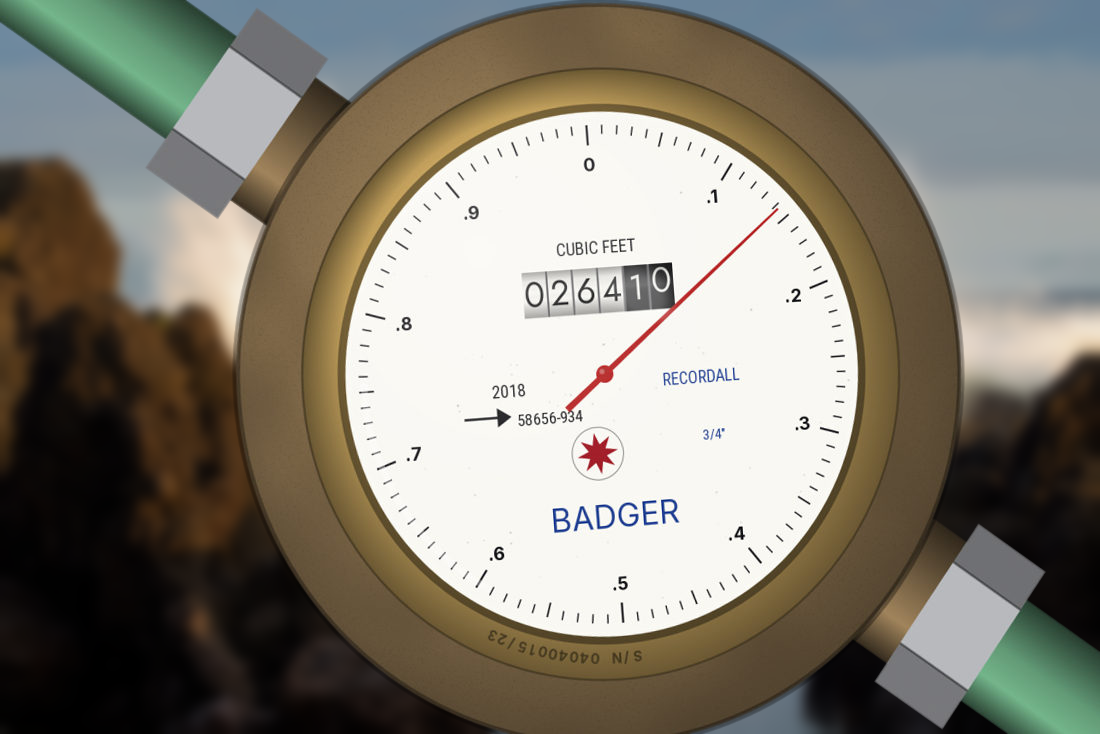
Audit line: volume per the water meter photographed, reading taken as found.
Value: 26410.14 ft³
